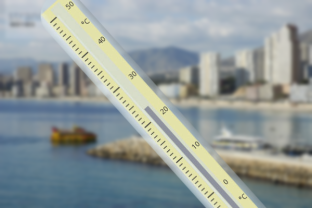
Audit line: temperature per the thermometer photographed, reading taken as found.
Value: 23 °C
